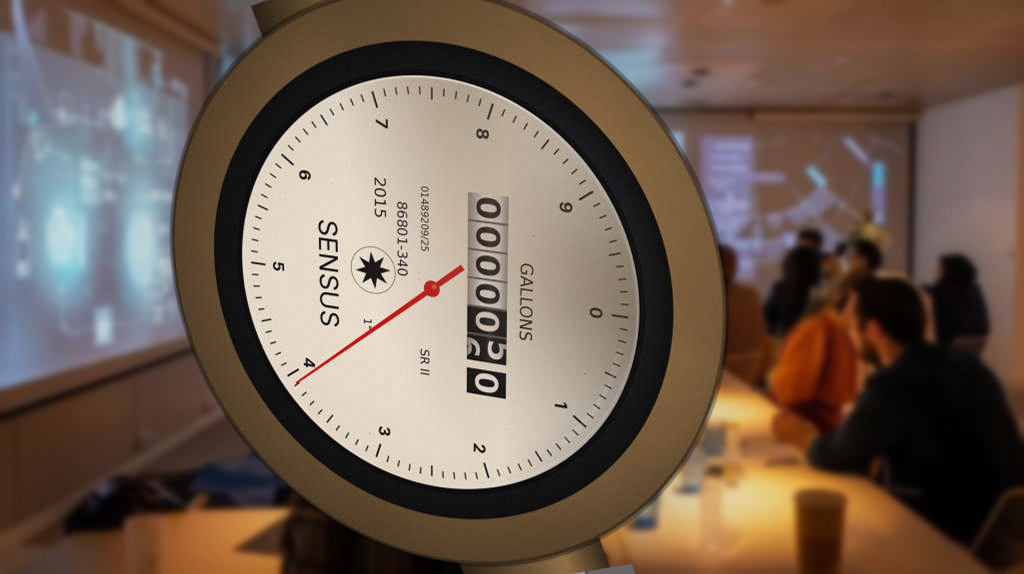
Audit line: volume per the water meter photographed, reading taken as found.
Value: 53.9 gal
